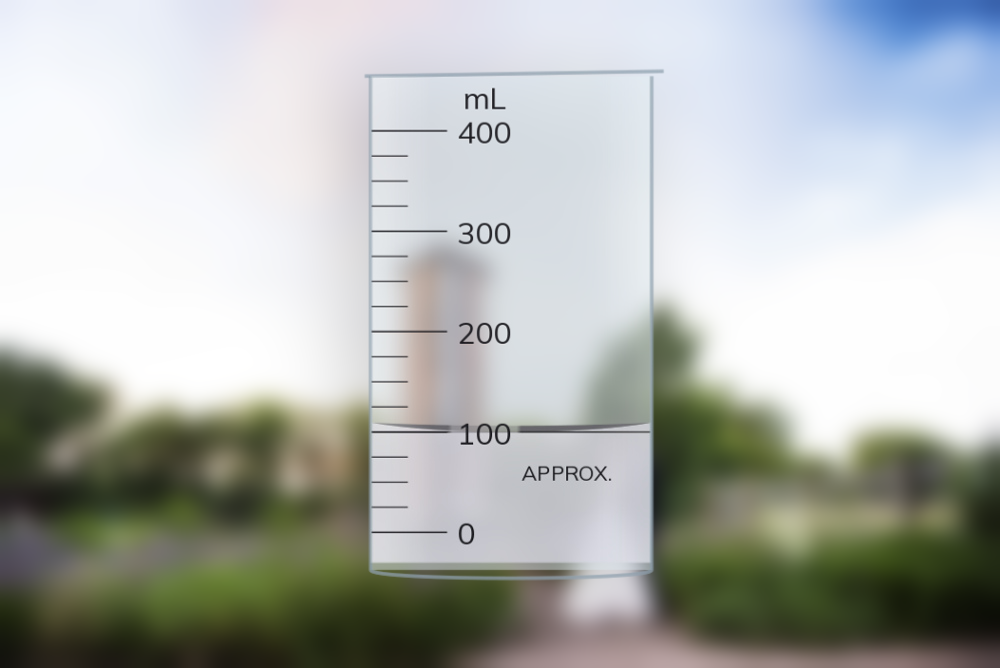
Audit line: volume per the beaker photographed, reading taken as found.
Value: 100 mL
